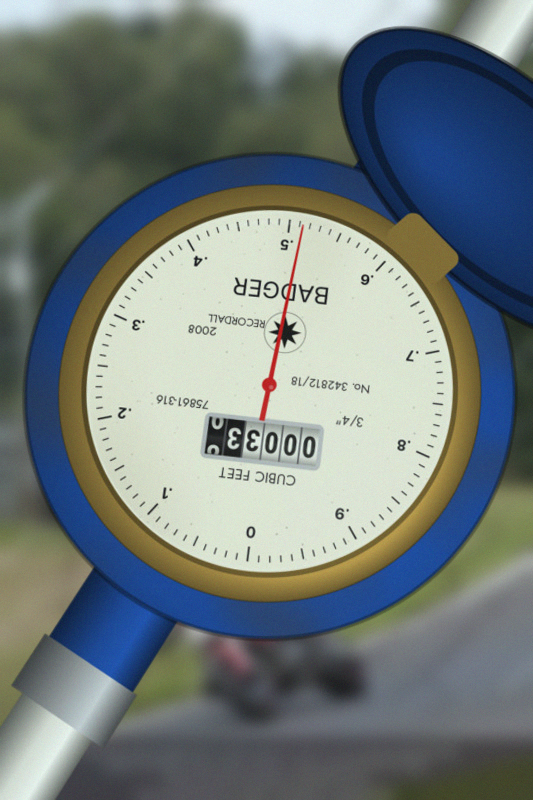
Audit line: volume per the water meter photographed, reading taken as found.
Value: 338.51 ft³
